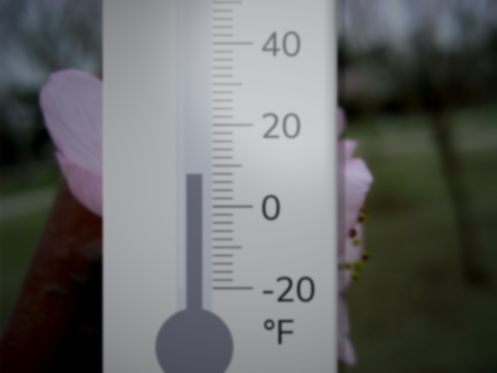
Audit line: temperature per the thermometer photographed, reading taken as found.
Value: 8 °F
